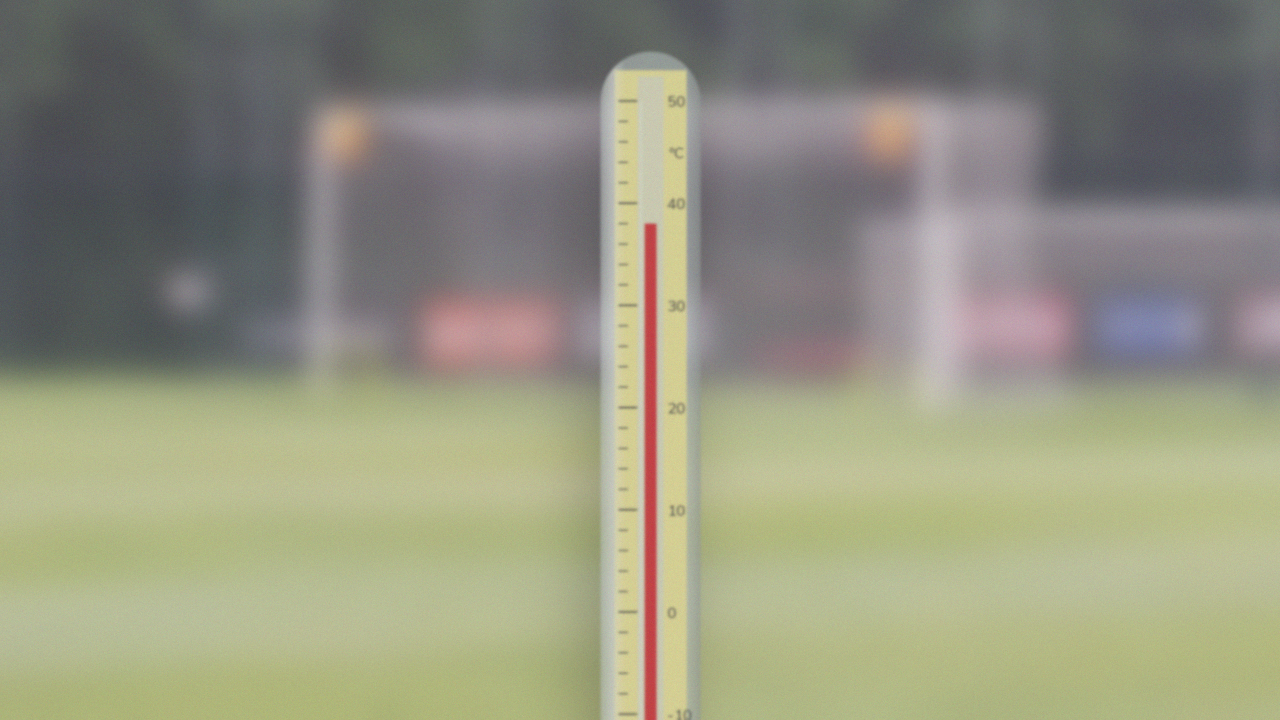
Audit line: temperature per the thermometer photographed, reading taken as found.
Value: 38 °C
